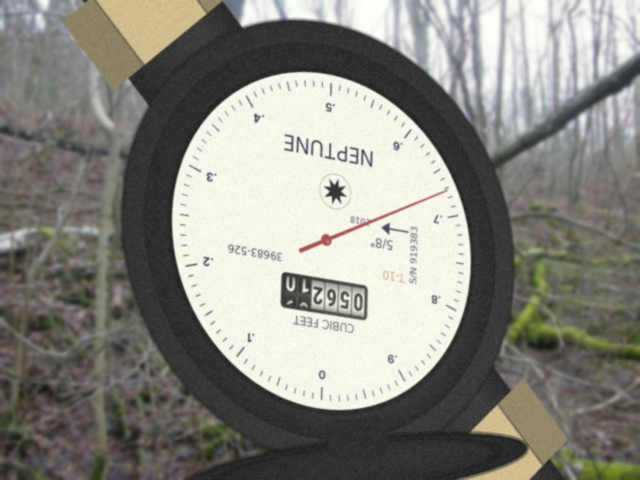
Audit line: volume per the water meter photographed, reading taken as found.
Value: 56209.67 ft³
